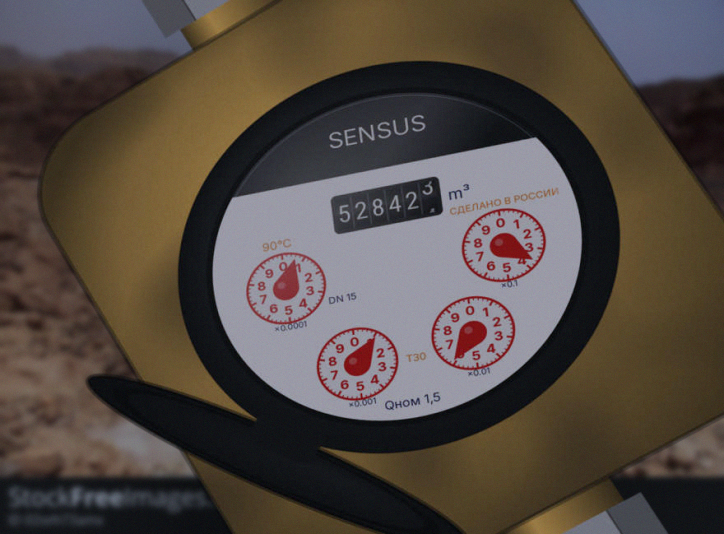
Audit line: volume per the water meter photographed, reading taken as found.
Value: 528423.3610 m³
